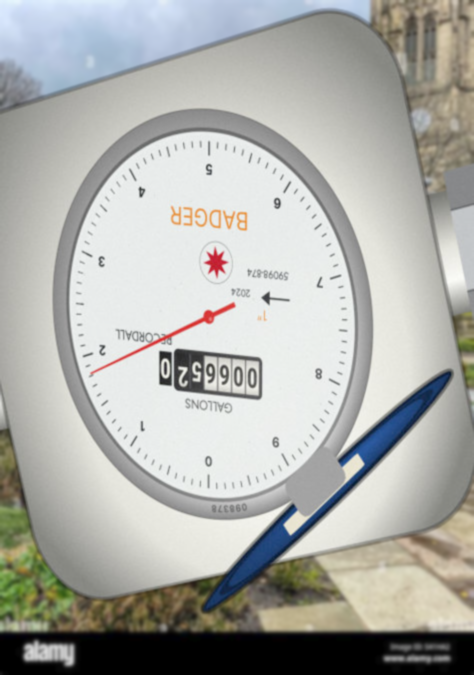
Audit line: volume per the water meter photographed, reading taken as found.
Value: 66521.8 gal
